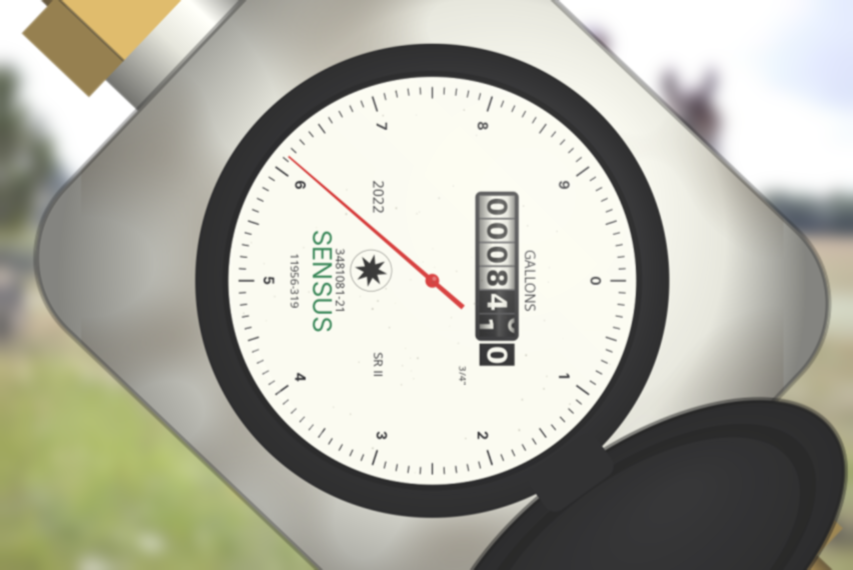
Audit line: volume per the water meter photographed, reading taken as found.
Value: 8406.1 gal
